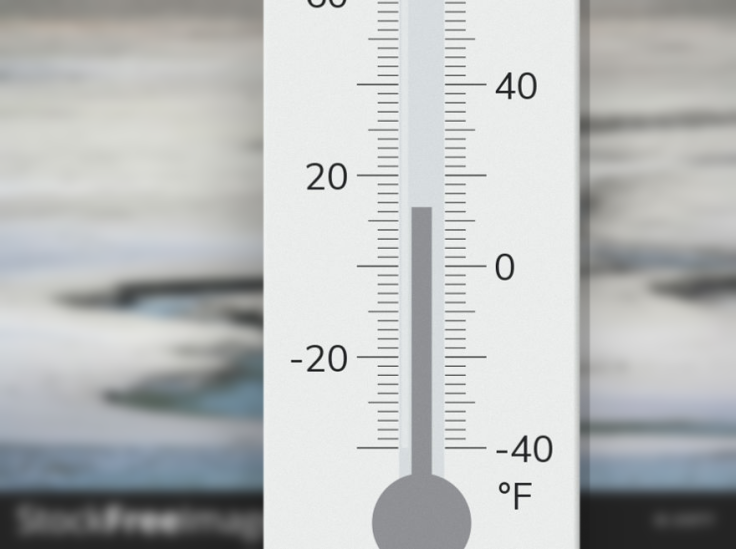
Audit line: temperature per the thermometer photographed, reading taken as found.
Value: 13 °F
